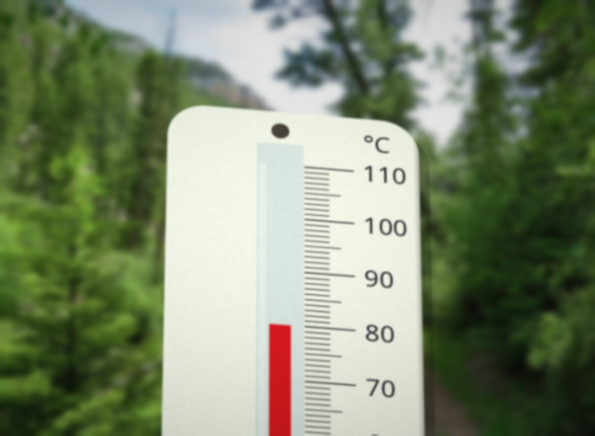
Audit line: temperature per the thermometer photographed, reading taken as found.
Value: 80 °C
